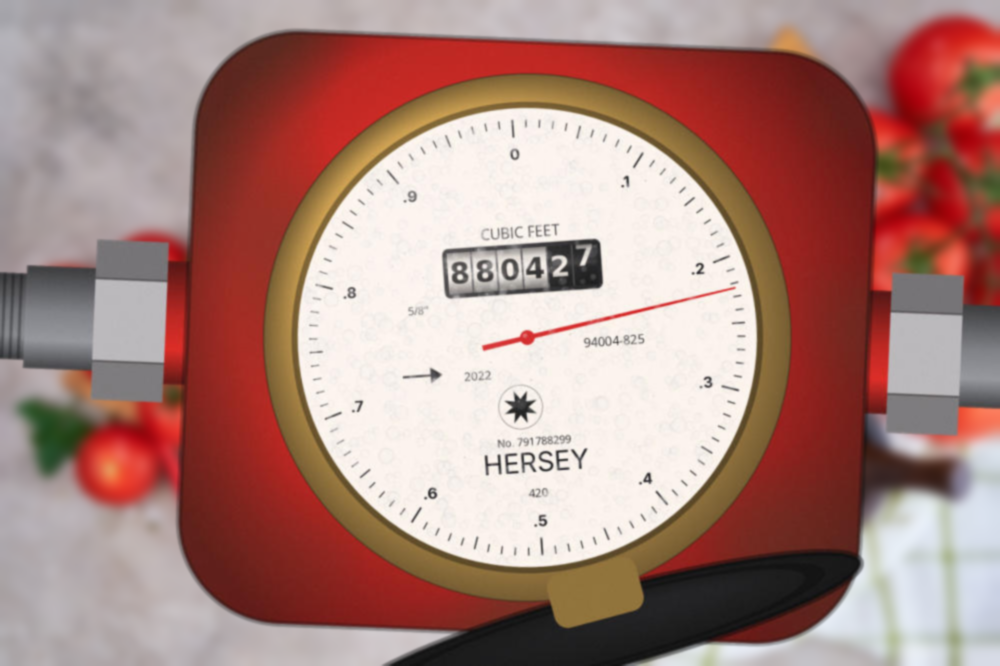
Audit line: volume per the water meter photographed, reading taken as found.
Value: 880427.22 ft³
